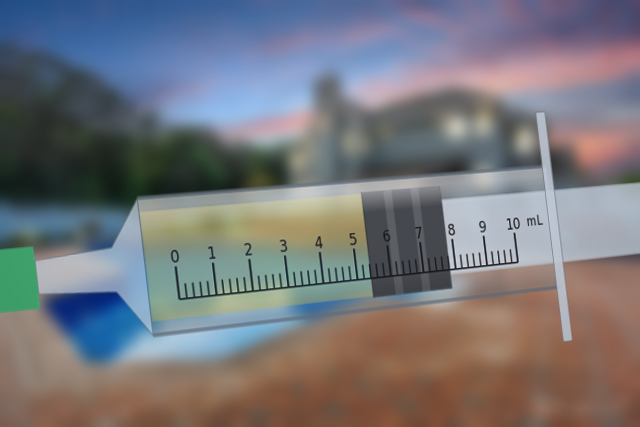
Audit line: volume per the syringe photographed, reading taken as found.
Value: 5.4 mL
